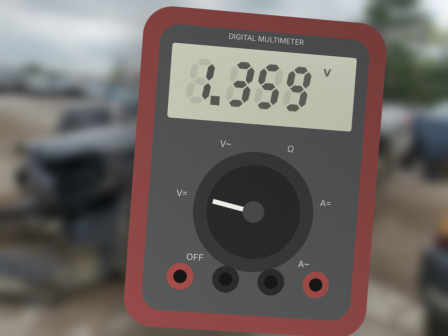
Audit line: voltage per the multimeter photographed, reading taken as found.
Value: 1.359 V
